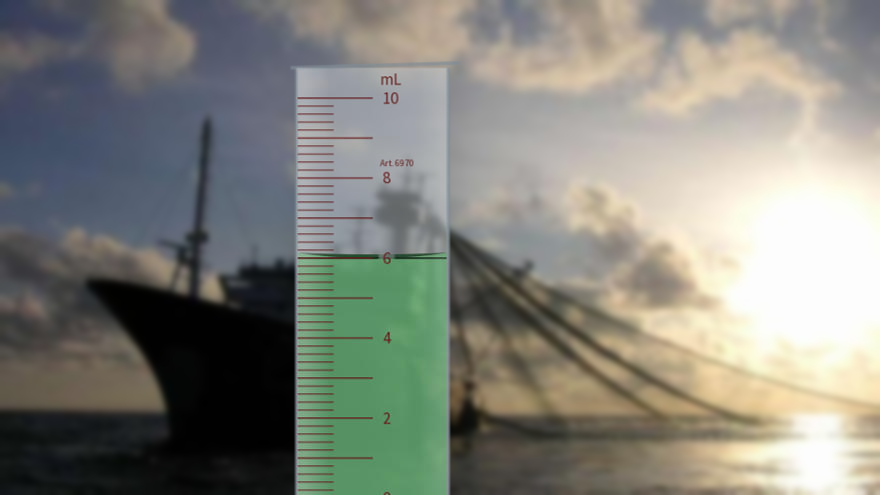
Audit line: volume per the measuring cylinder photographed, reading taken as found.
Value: 6 mL
